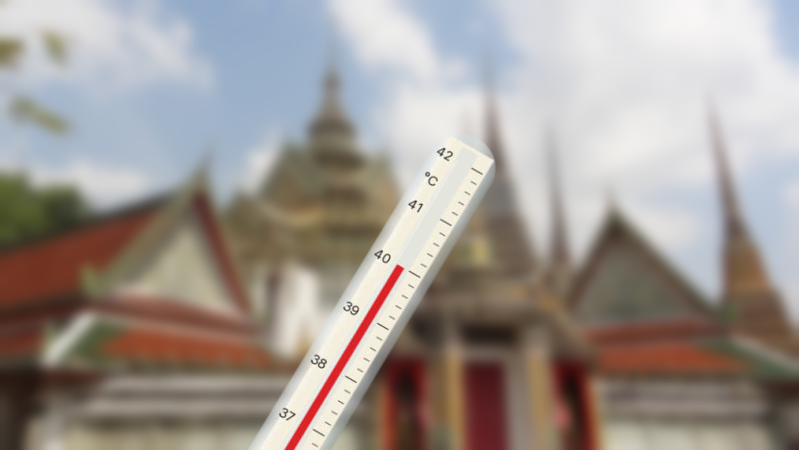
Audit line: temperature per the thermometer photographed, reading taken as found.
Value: 40 °C
